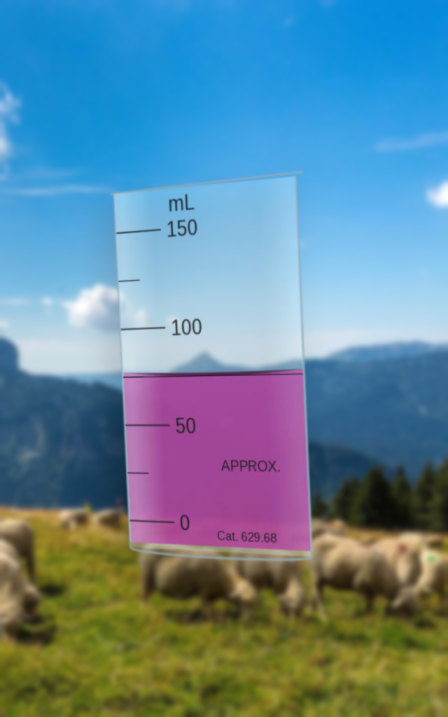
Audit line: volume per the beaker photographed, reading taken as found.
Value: 75 mL
